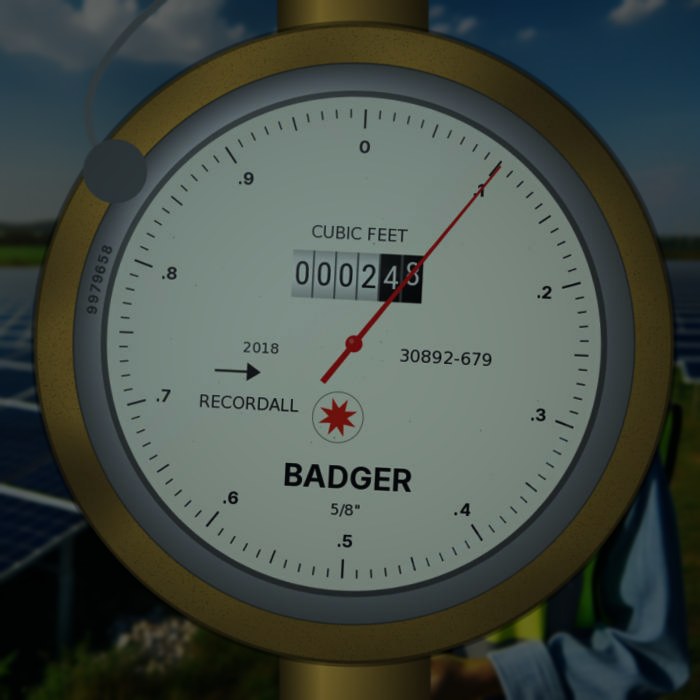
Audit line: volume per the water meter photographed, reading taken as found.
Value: 248.10 ft³
